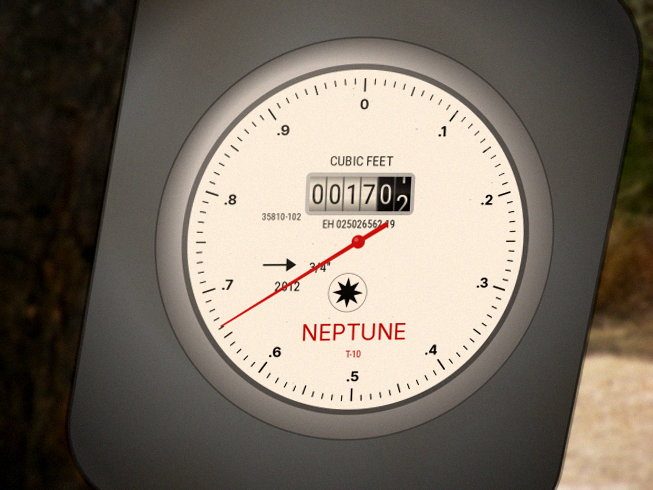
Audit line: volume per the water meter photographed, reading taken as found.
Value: 1701.66 ft³
